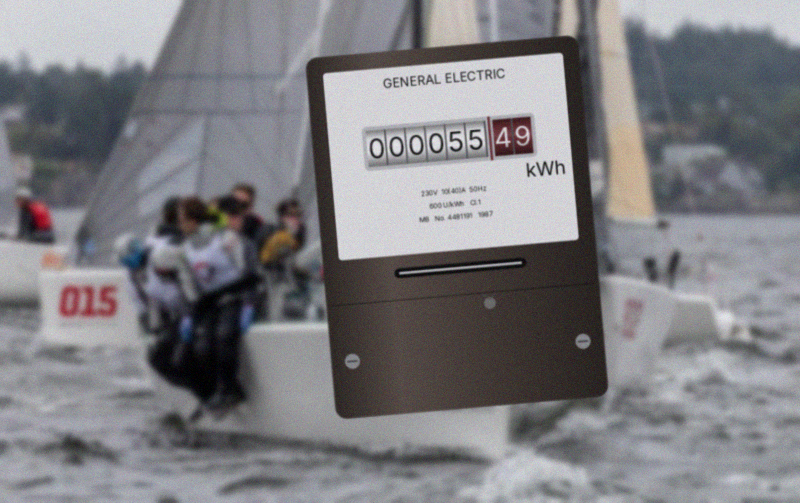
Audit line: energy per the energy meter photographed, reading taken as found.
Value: 55.49 kWh
